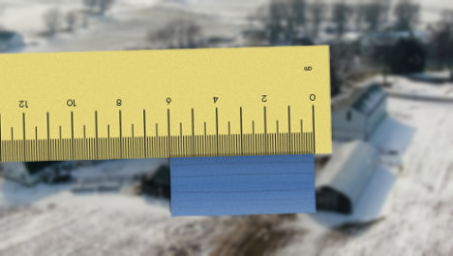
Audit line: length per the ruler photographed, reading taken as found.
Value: 6 cm
